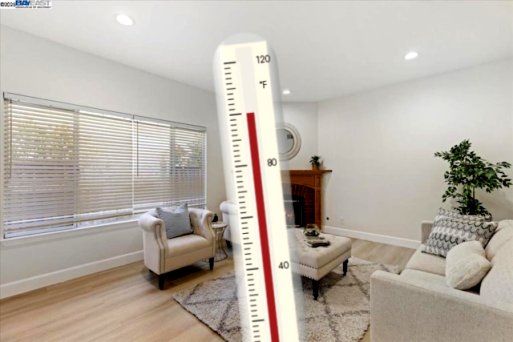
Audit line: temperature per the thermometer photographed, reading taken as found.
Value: 100 °F
